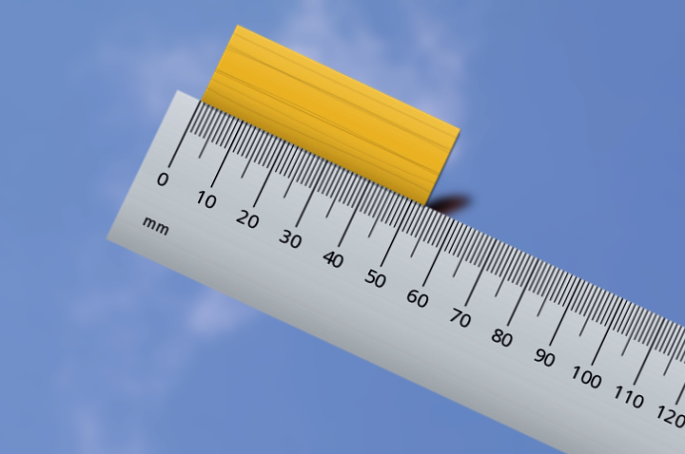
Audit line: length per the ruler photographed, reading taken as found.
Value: 53 mm
